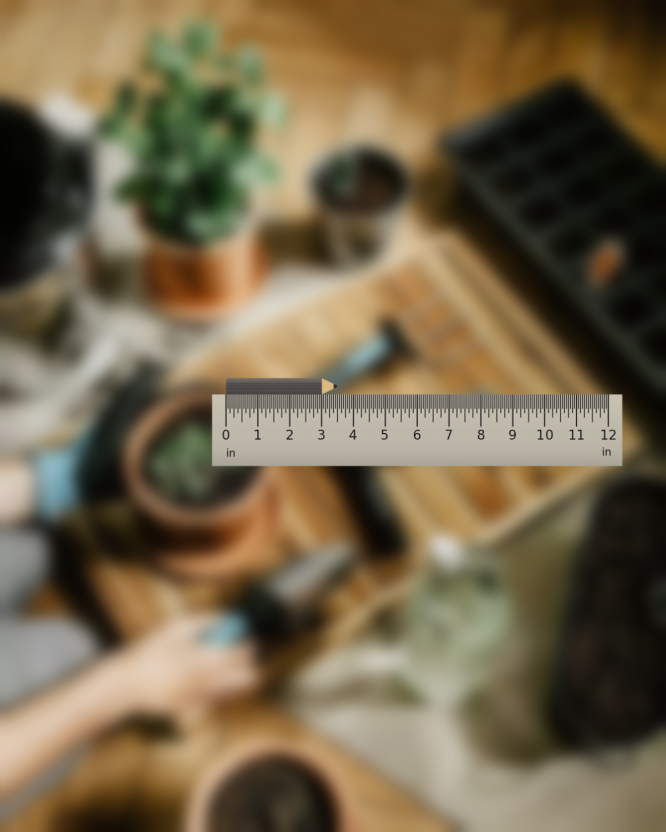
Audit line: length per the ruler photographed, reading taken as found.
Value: 3.5 in
